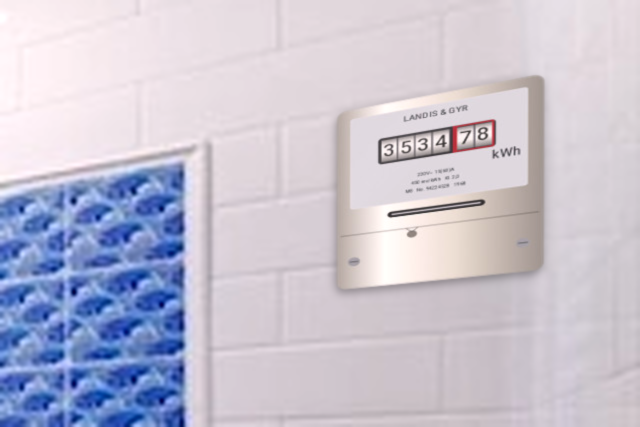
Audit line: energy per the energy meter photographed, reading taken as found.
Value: 3534.78 kWh
